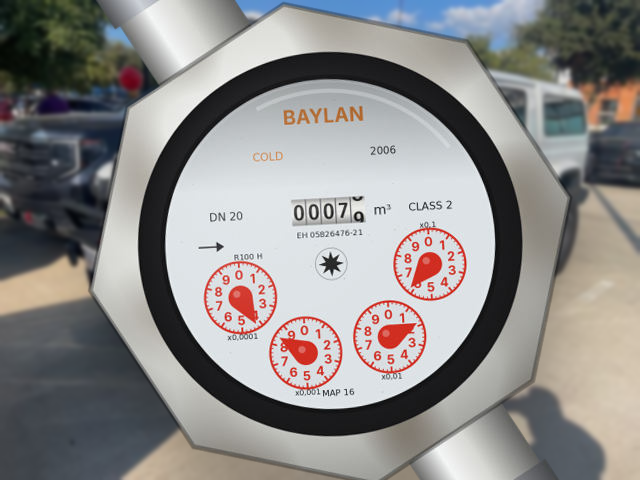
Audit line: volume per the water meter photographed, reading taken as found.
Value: 78.6184 m³
